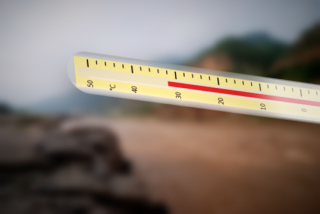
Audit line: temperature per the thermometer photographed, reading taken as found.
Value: 32 °C
